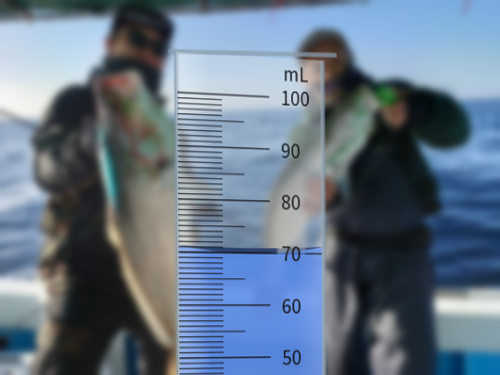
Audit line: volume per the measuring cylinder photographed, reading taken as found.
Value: 70 mL
